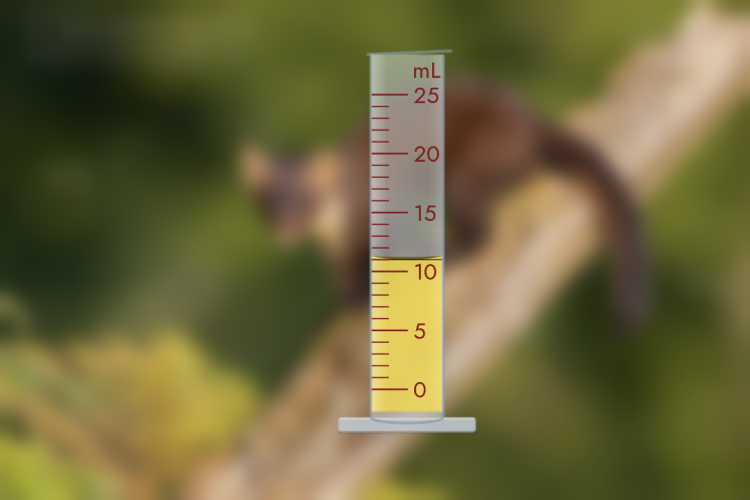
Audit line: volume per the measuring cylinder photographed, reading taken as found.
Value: 11 mL
